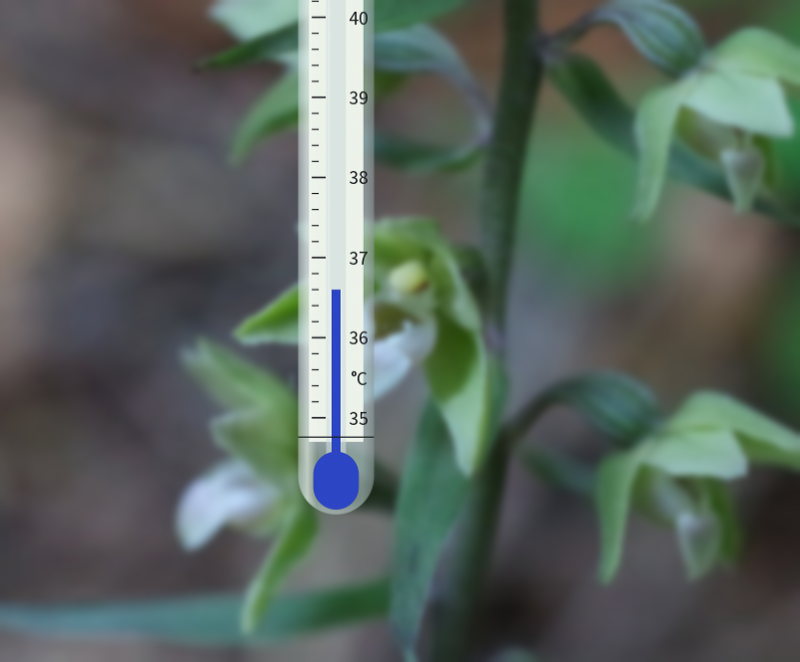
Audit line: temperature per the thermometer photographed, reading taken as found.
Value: 36.6 °C
